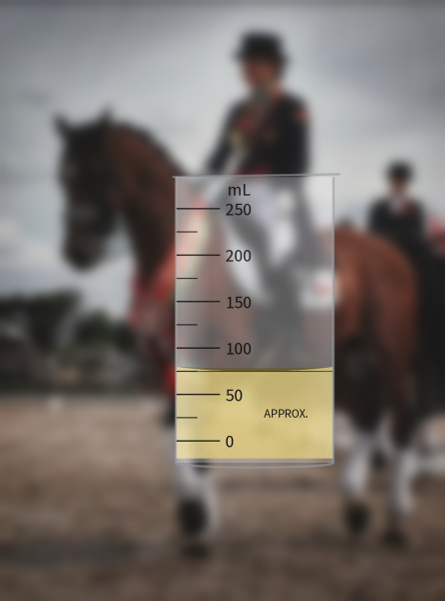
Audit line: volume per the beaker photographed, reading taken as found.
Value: 75 mL
